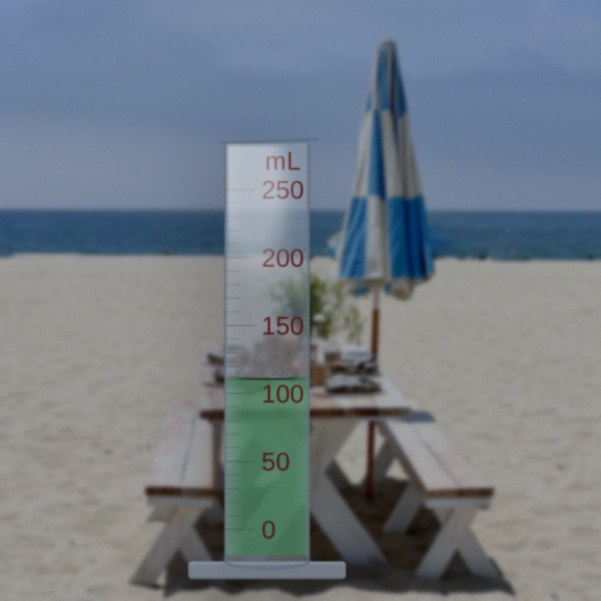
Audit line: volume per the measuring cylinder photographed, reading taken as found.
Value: 110 mL
